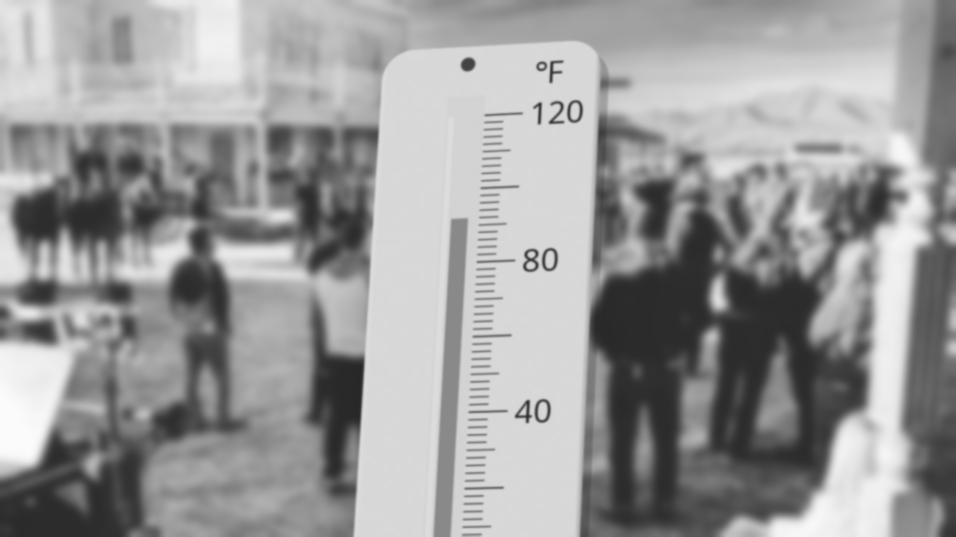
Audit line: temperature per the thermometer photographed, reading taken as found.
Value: 92 °F
